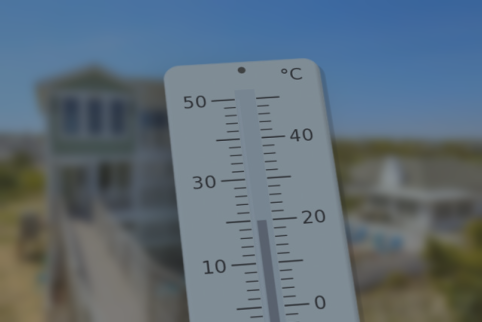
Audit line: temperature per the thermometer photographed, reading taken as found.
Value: 20 °C
